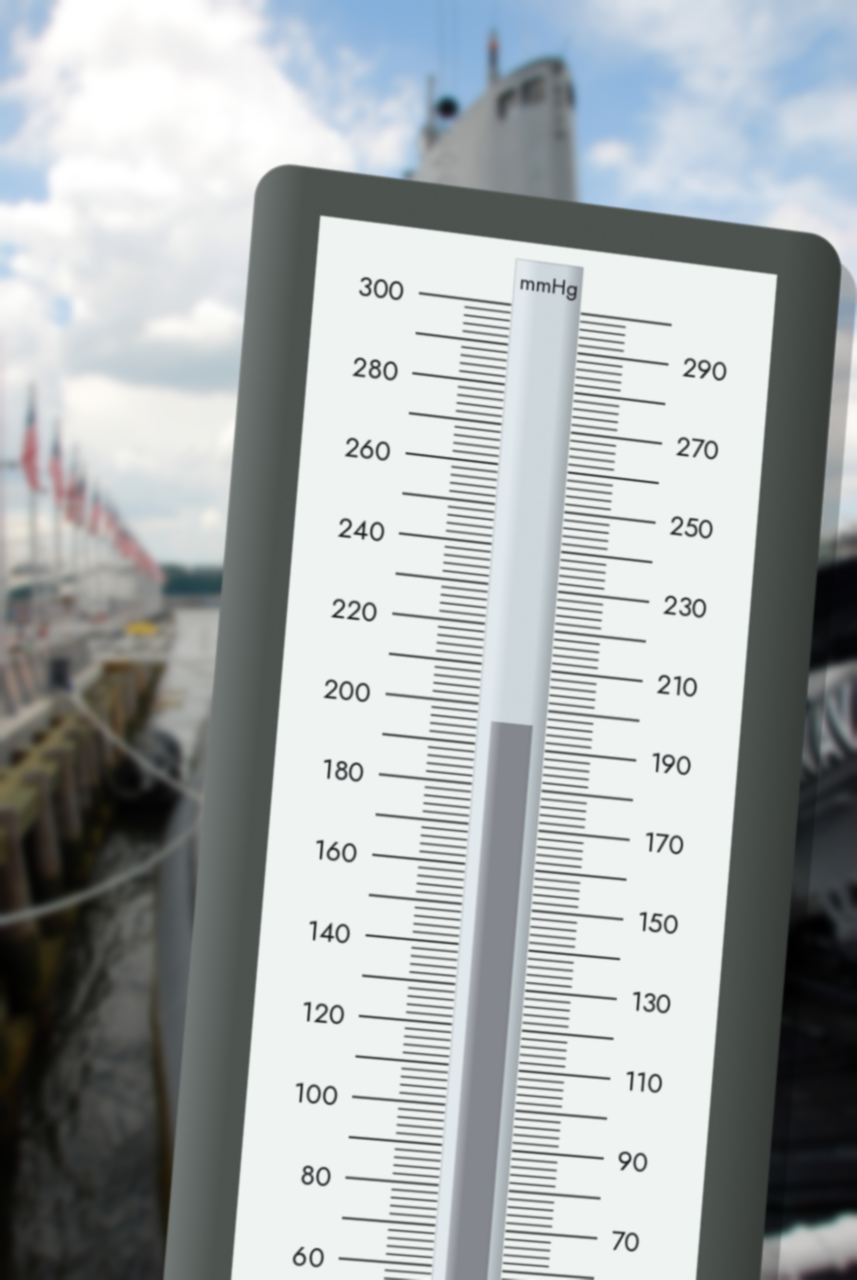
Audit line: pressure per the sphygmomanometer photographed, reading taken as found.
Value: 196 mmHg
